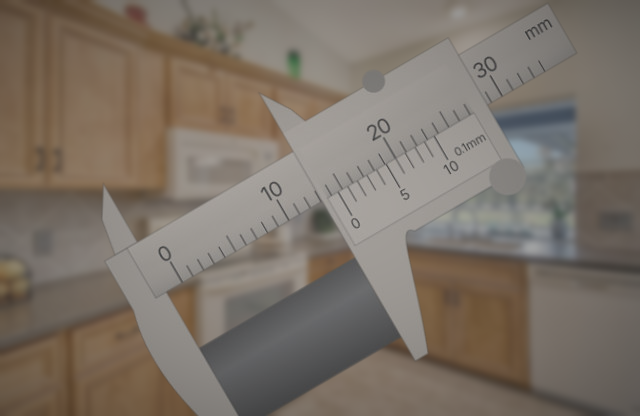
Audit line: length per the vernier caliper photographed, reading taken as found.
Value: 14.6 mm
